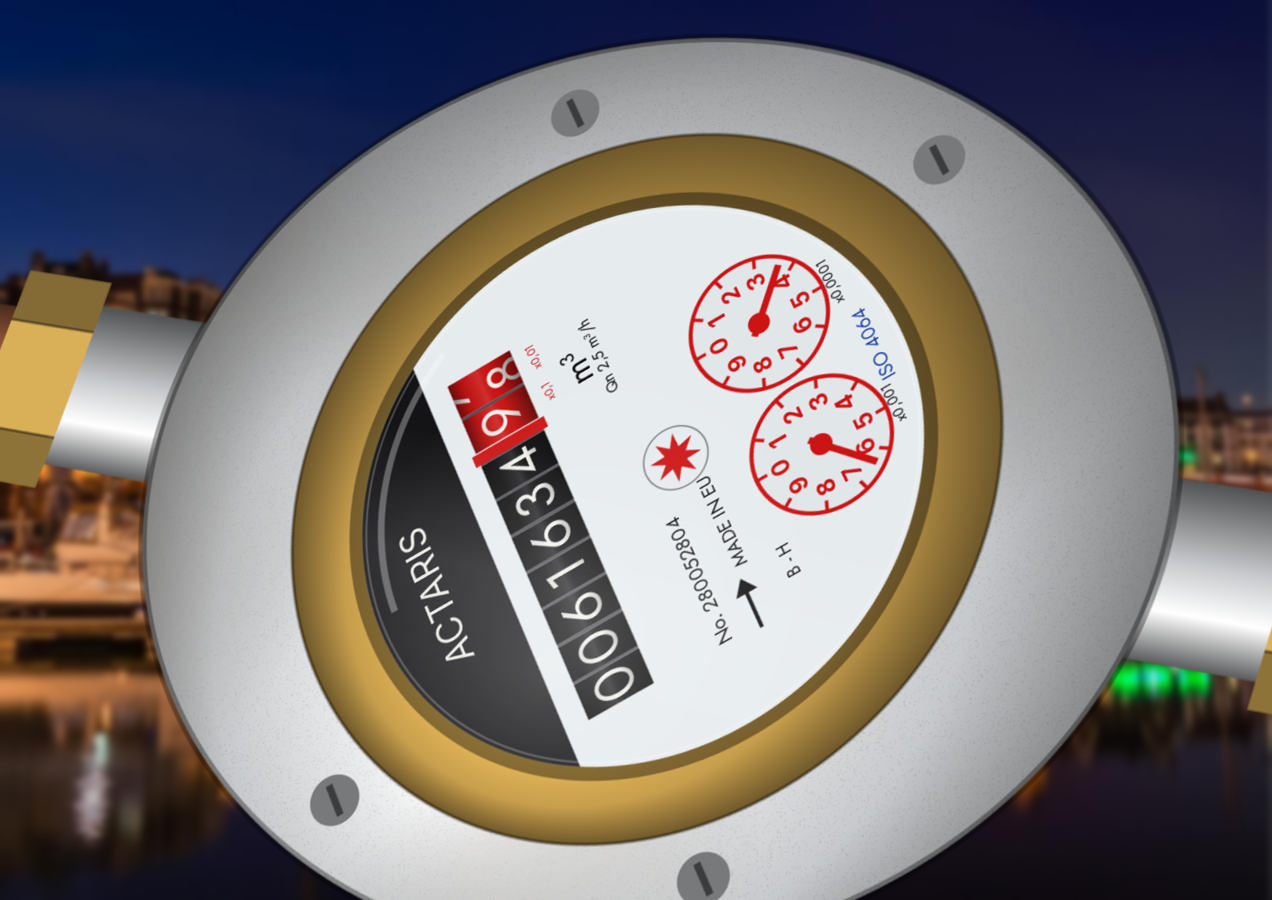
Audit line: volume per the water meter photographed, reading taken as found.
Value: 61634.9763 m³
